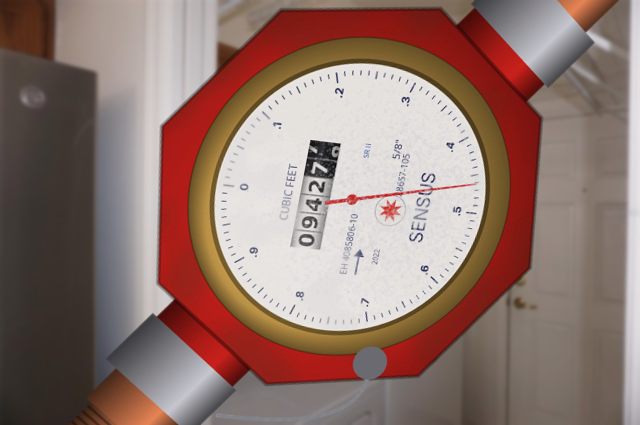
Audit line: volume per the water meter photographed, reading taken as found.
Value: 94277.46 ft³
